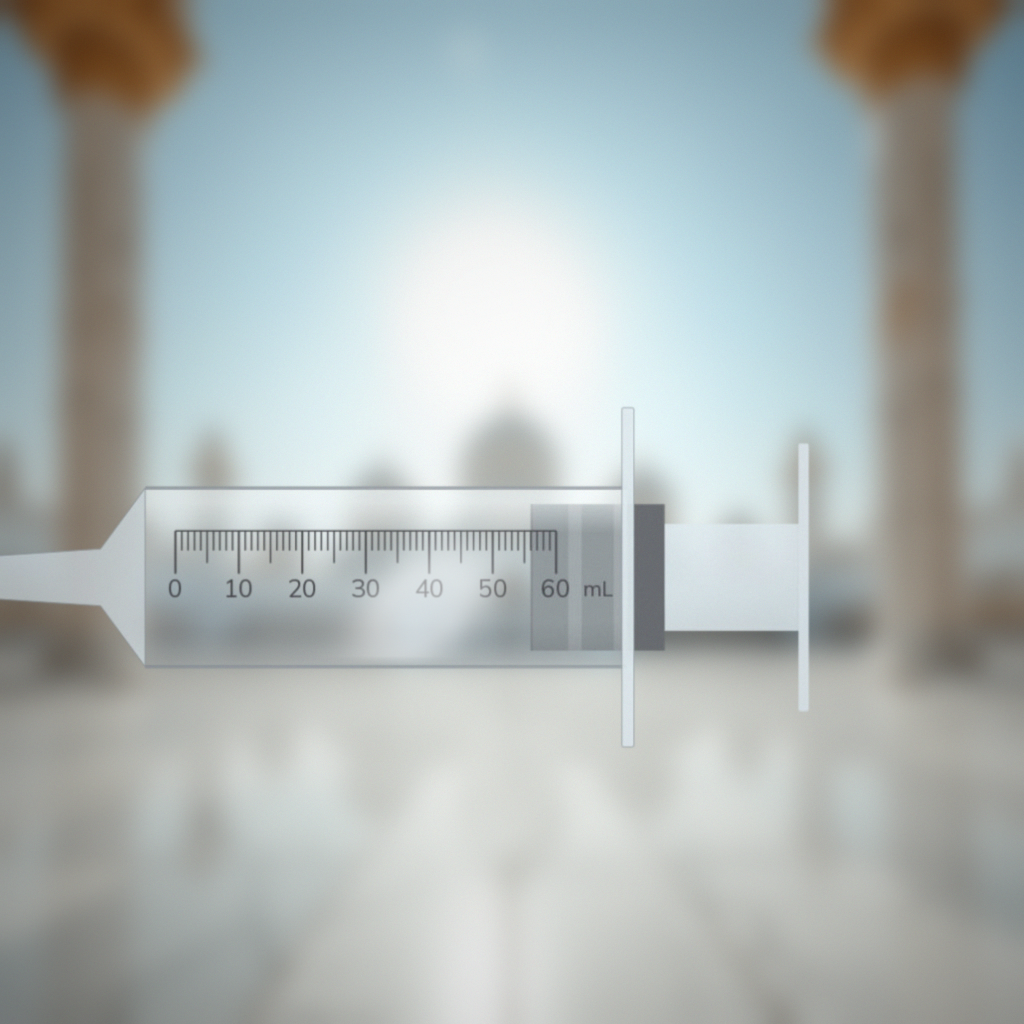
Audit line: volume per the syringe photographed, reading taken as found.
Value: 56 mL
